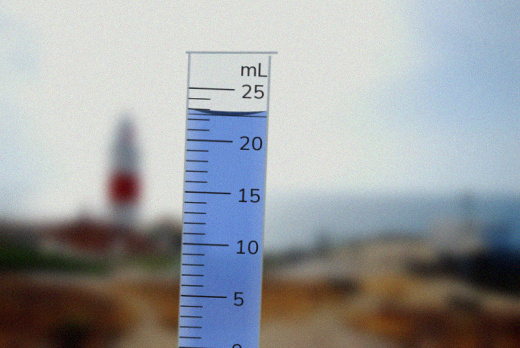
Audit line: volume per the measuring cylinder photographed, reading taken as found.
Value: 22.5 mL
